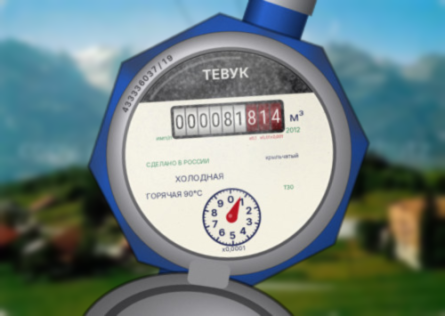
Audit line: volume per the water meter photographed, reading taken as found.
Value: 81.8140 m³
